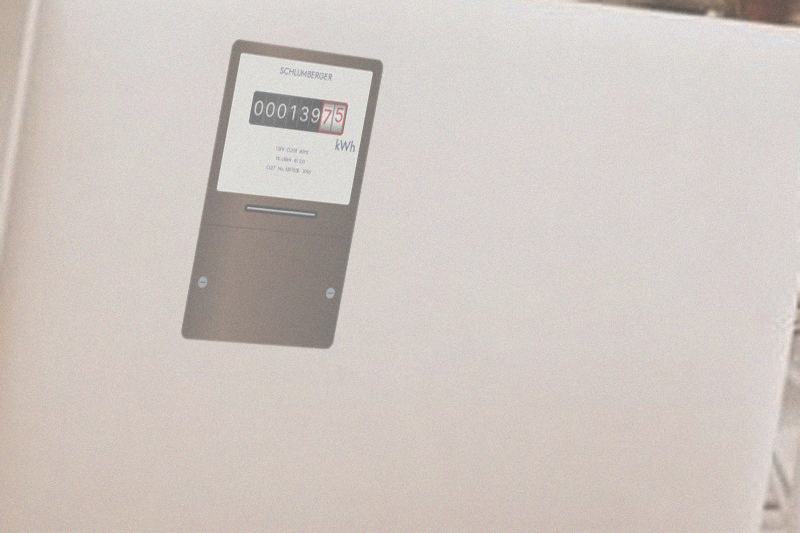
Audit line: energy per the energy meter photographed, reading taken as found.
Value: 139.75 kWh
